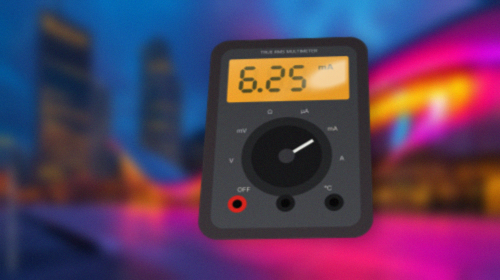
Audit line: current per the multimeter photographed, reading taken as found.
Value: 6.25 mA
